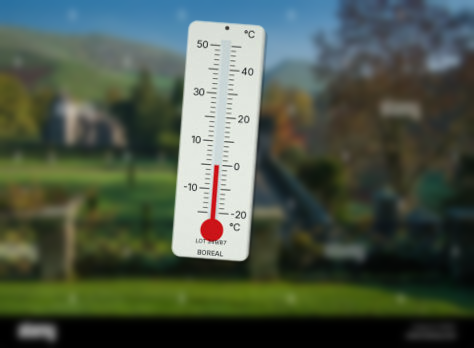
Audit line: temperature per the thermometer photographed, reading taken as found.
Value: 0 °C
